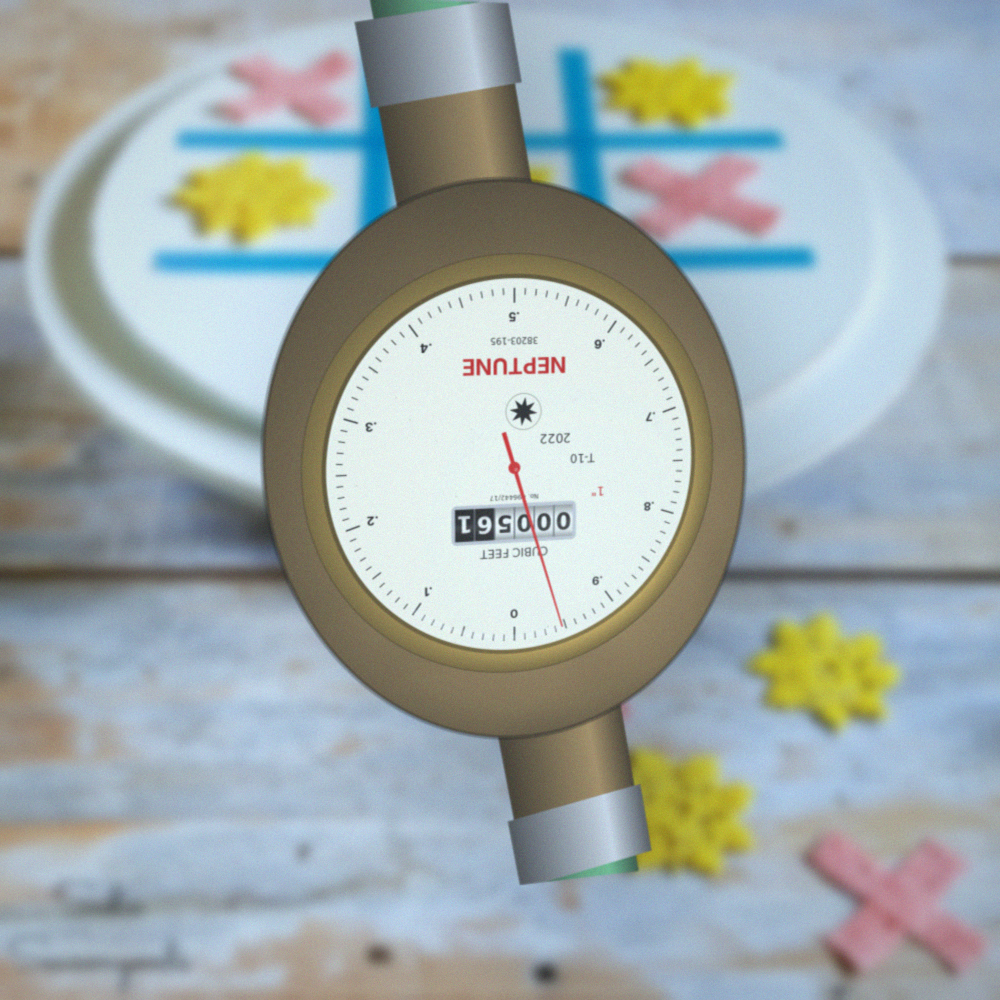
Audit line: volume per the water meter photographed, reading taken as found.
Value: 560.95 ft³
